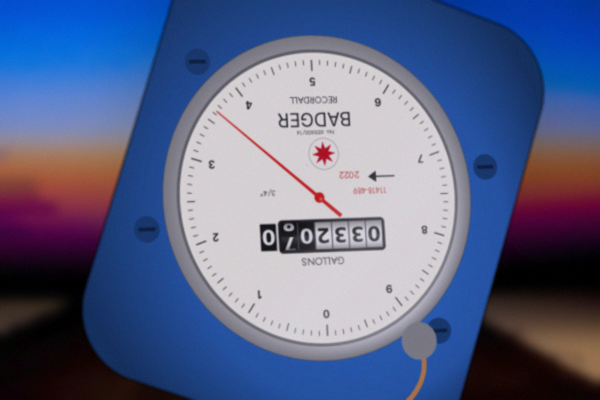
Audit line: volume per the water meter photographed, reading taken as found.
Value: 332073.6 gal
